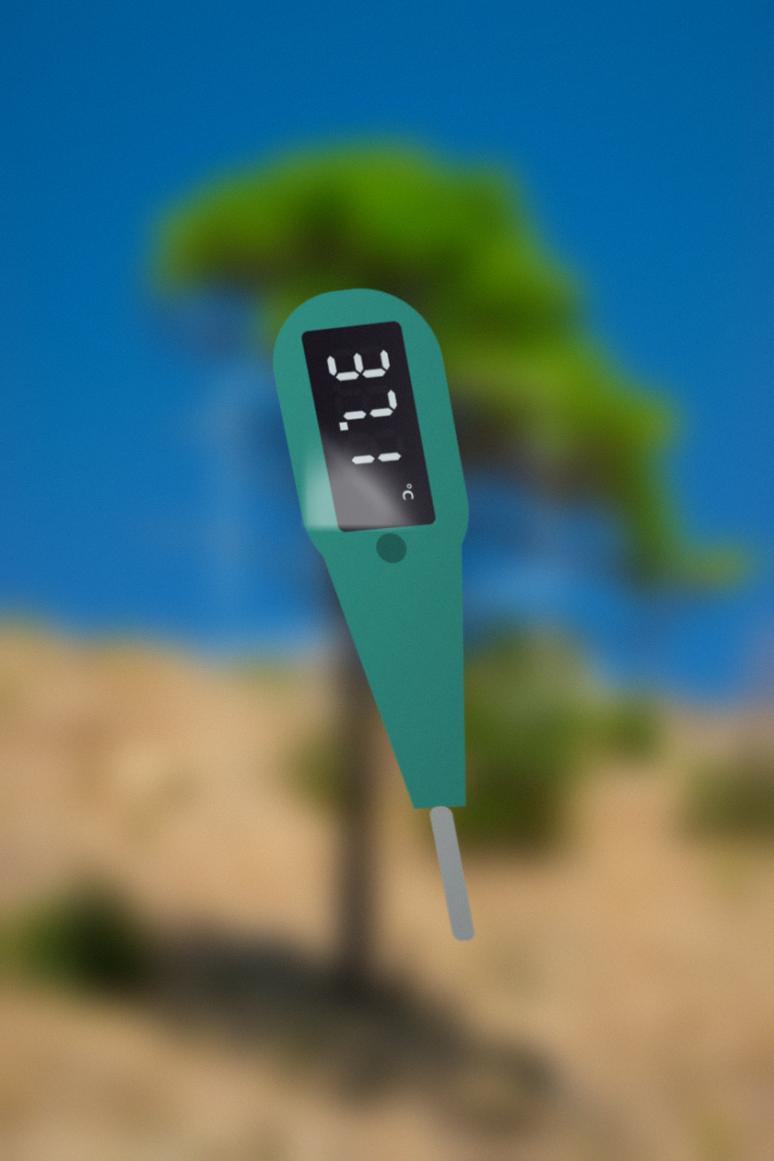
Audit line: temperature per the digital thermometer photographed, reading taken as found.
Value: 37.1 °C
